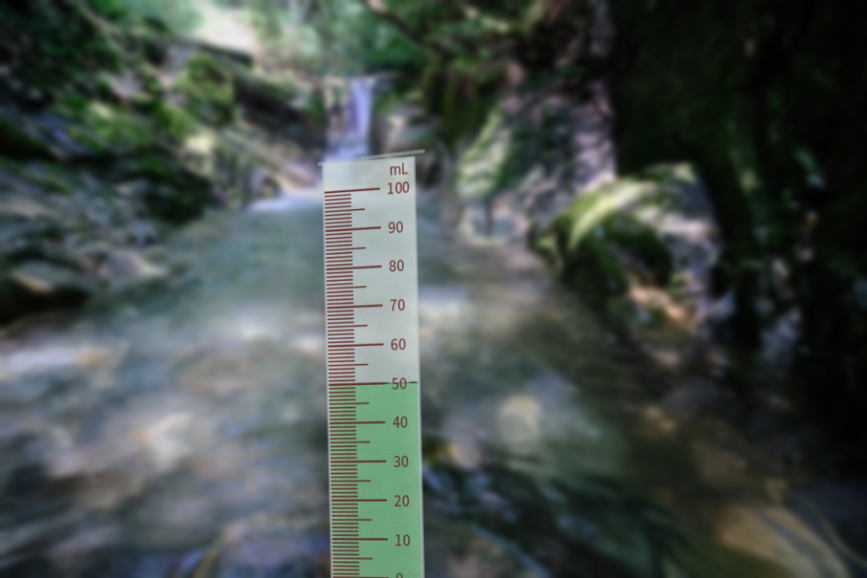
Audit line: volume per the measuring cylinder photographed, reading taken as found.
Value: 50 mL
